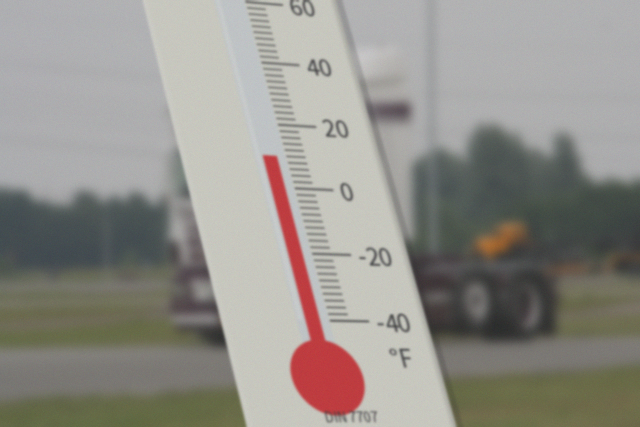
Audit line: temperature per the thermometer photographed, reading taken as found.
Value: 10 °F
